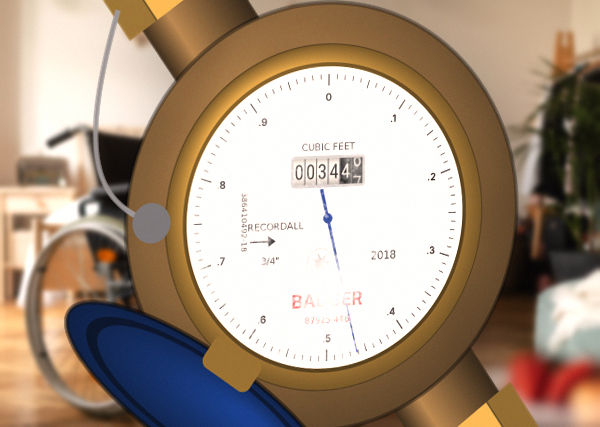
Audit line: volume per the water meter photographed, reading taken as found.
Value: 3446.46 ft³
